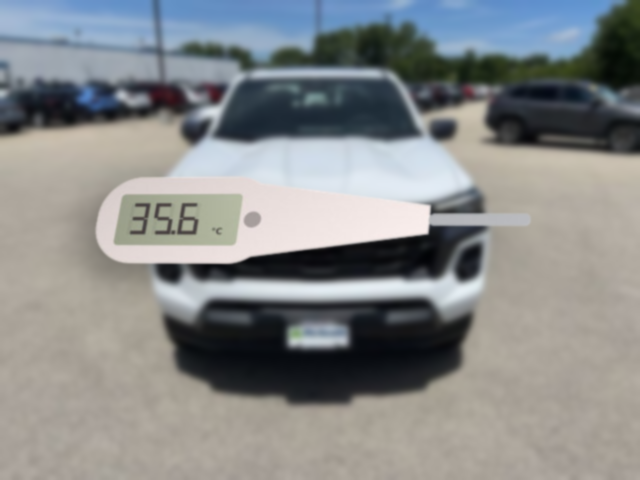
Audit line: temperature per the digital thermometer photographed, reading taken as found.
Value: 35.6 °C
